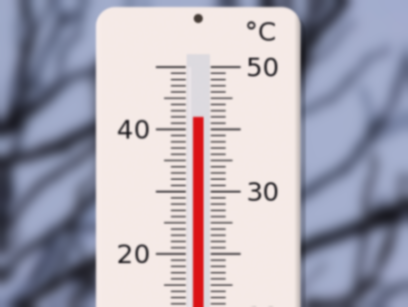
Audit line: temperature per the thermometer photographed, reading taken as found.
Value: 42 °C
